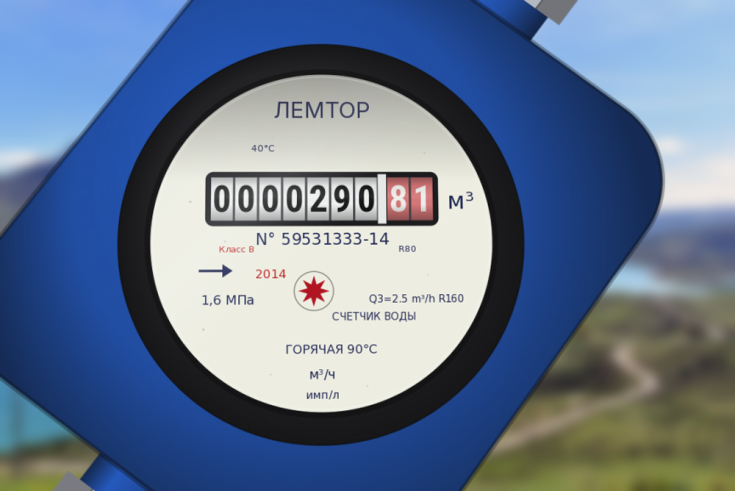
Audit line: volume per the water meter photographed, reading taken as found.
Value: 290.81 m³
